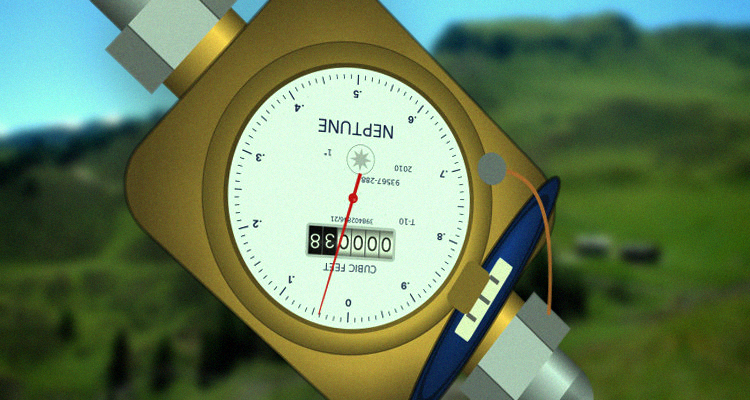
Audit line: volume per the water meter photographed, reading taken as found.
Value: 38.04 ft³
